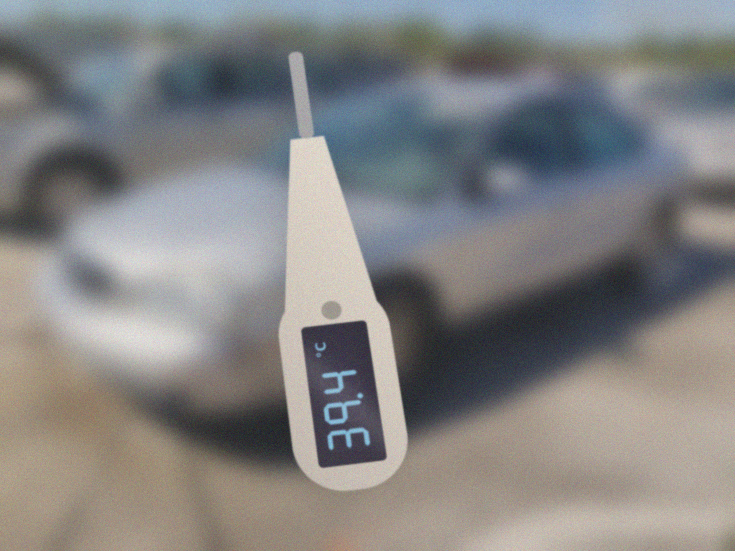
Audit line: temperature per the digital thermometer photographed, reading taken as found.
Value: 39.4 °C
